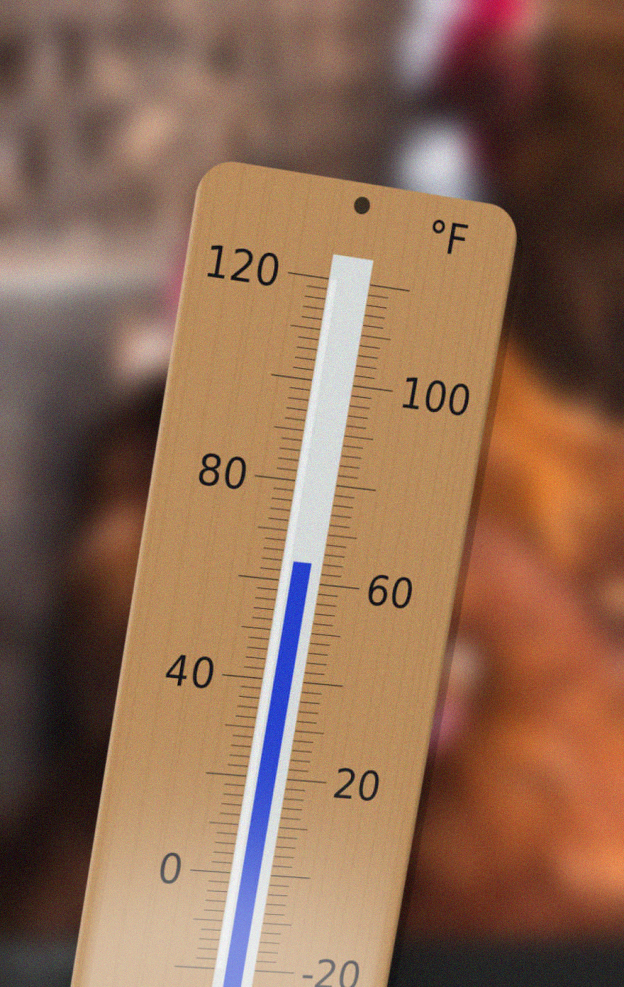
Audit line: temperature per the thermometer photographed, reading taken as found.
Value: 64 °F
